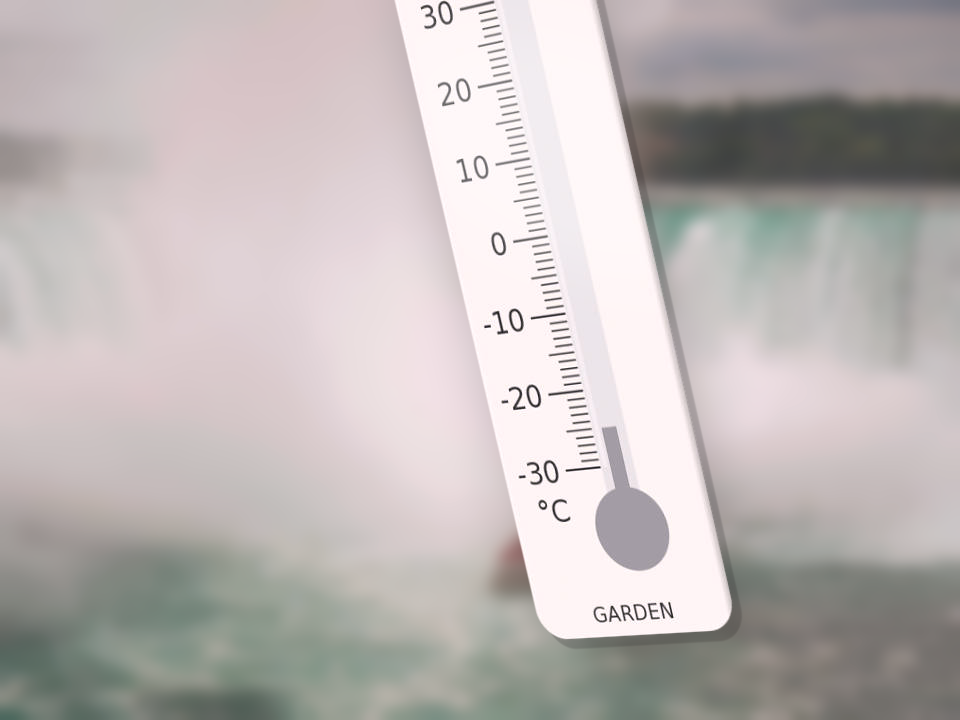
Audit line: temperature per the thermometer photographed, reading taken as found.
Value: -25 °C
